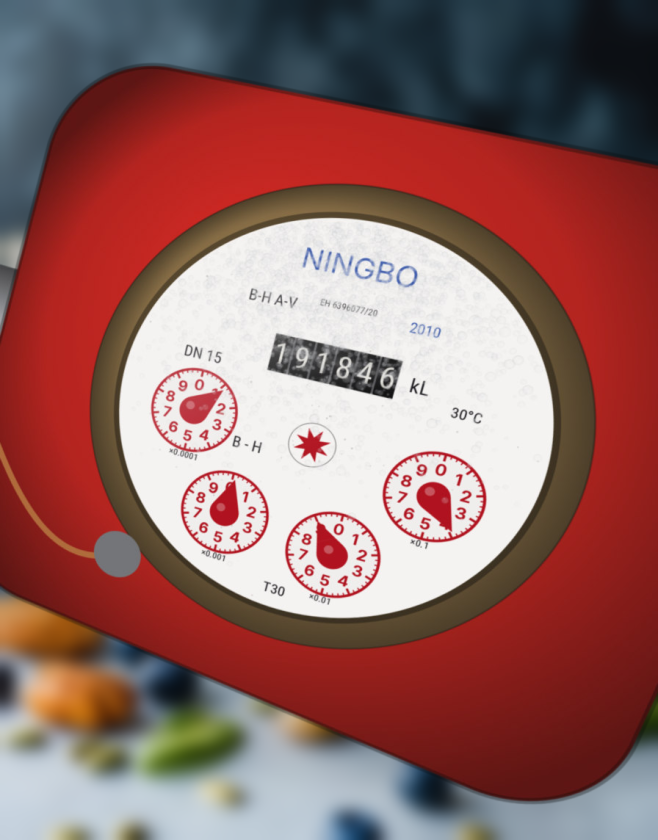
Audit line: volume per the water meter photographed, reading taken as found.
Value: 191846.3901 kL
